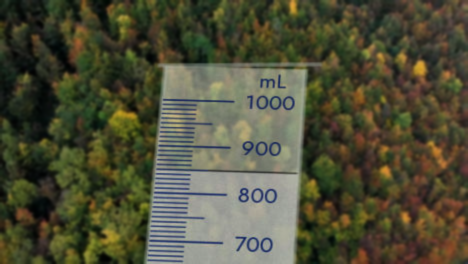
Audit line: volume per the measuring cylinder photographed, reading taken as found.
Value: 850 mL
